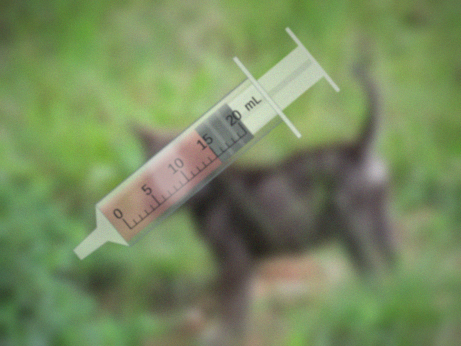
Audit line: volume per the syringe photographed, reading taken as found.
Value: 15 mL
